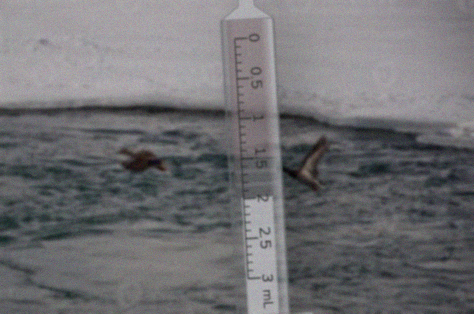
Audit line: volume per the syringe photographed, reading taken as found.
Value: 1.5 mL
